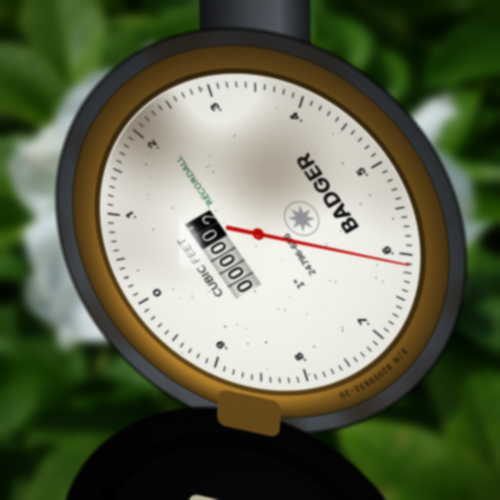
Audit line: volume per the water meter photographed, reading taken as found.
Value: 1.61 ft³
